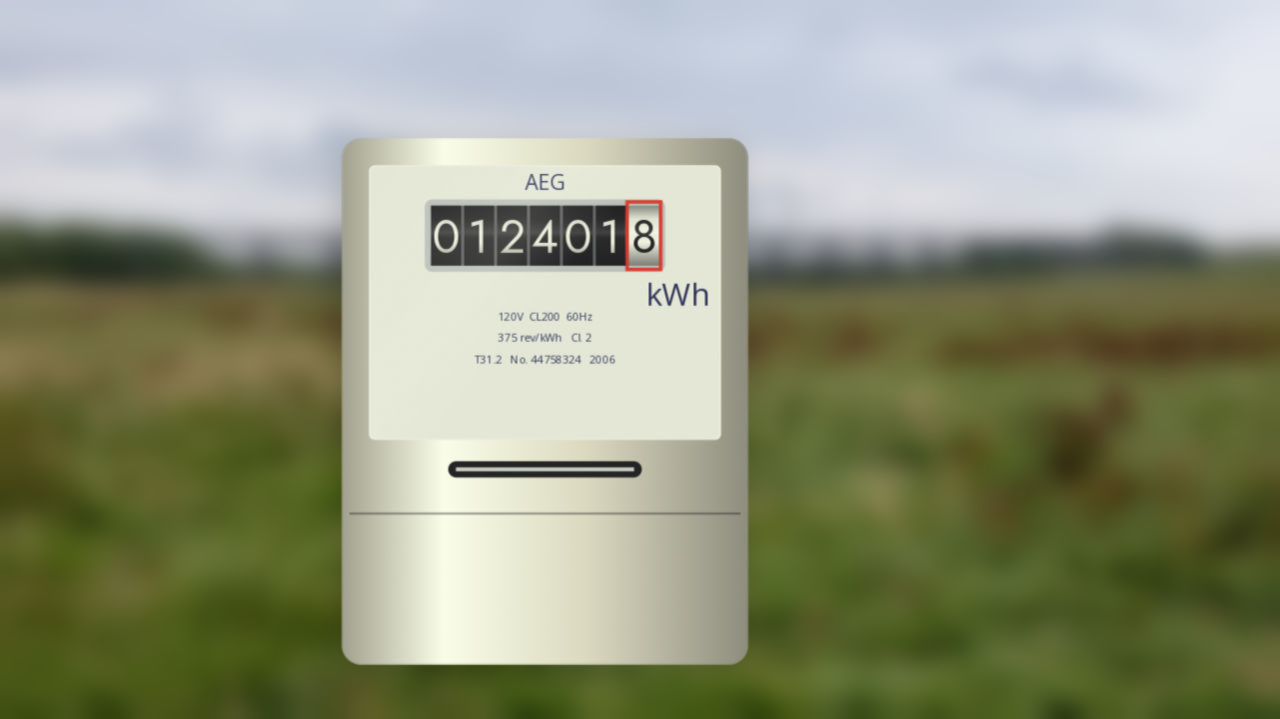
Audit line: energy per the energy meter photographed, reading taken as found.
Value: 12401.8 kWh
